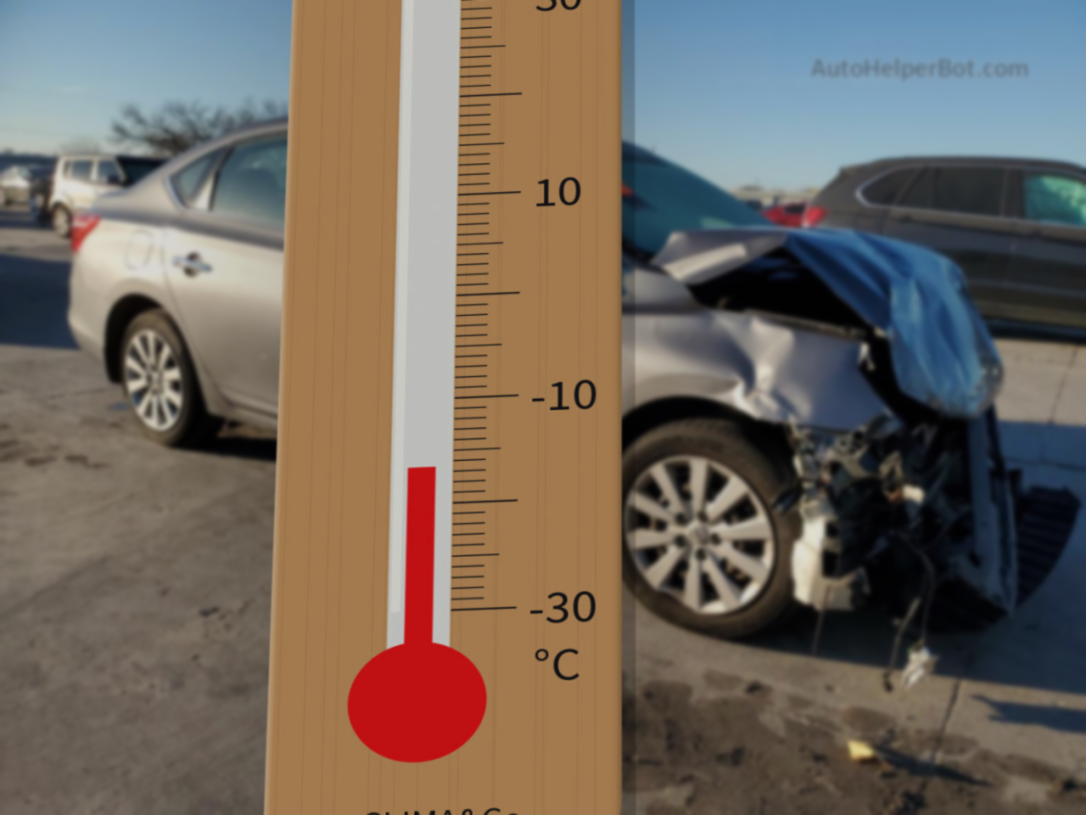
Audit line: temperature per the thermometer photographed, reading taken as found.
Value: -16.5 °C
